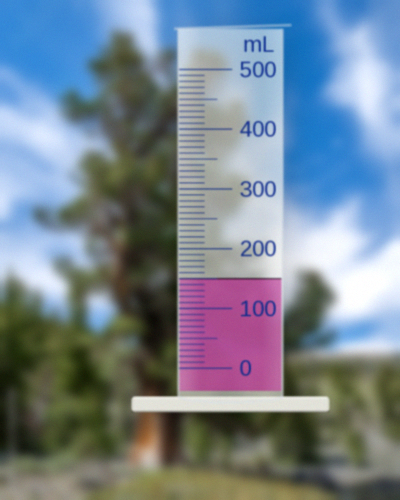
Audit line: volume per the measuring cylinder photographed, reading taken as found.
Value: 150 mL
